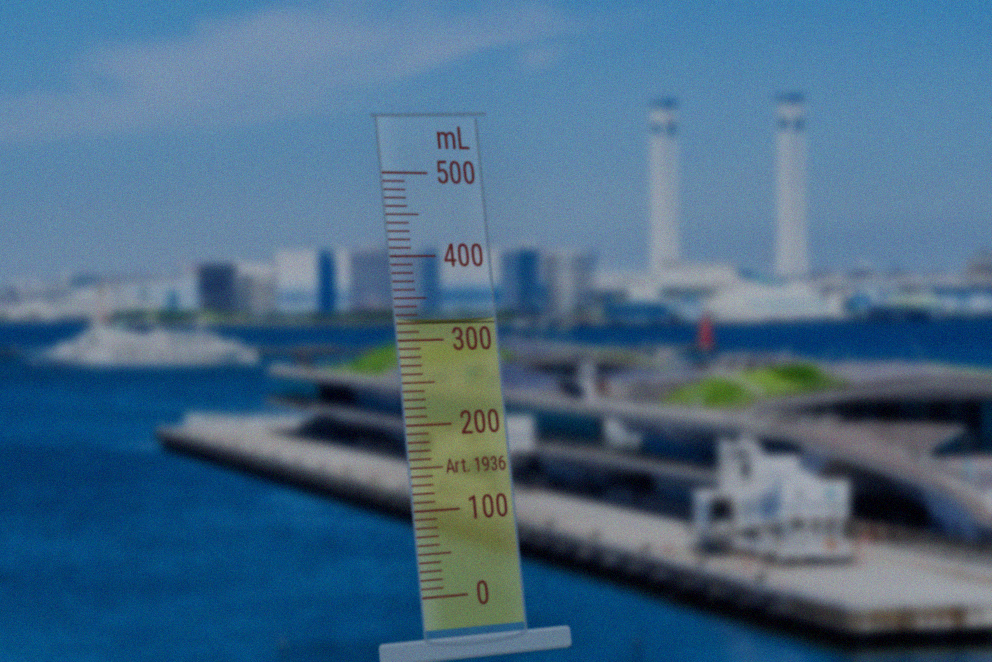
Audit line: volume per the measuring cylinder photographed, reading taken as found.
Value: 320 mL
